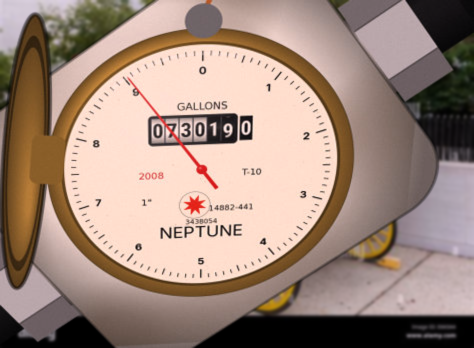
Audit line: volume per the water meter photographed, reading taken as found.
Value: 730189.0 gal
